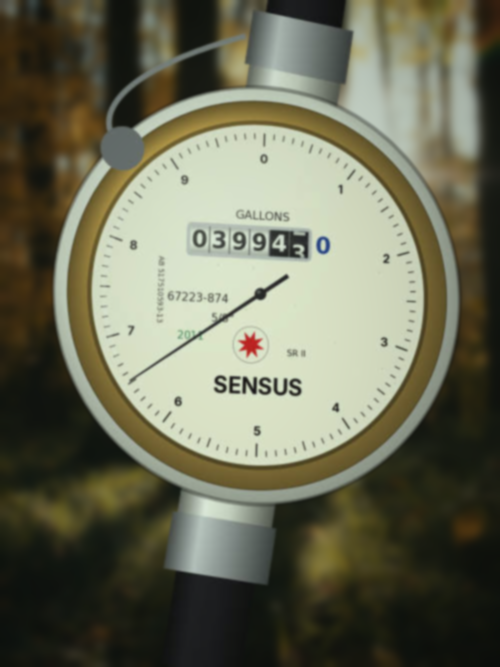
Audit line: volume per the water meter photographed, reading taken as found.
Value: 399426.5 gal
